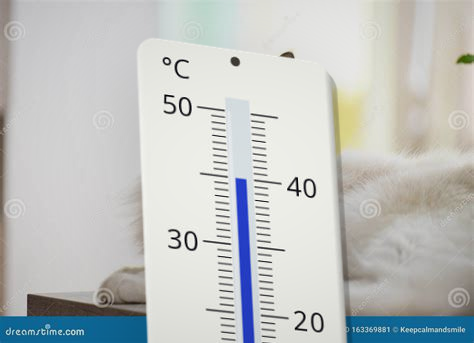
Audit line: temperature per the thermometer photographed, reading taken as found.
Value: 40 °C
